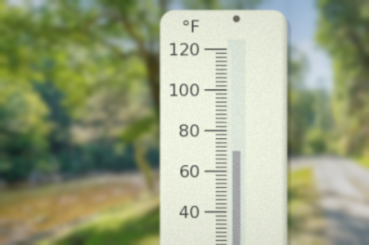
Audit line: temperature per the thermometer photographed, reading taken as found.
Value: 70 °F
